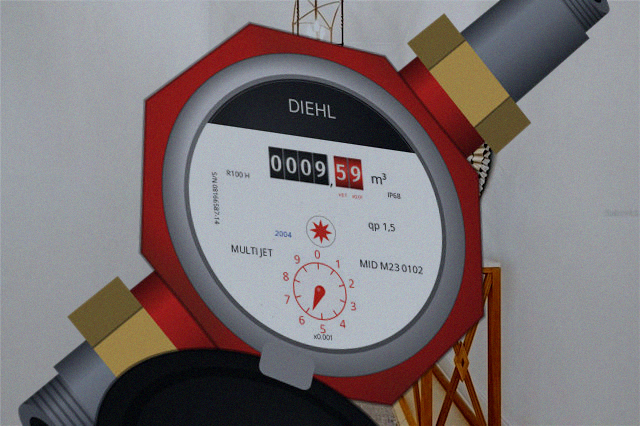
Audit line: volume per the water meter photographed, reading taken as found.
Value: 9.595 m³
